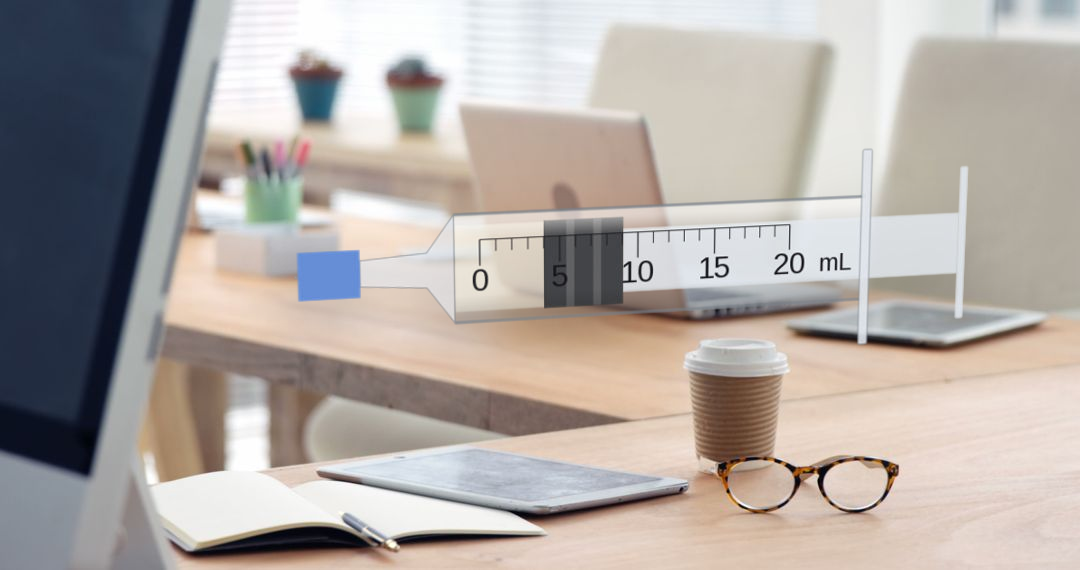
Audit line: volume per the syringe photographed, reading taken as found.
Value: 4 mL
